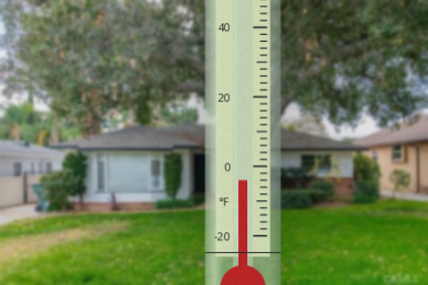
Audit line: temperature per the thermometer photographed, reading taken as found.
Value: -4 °F
